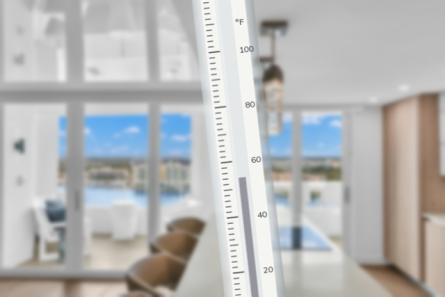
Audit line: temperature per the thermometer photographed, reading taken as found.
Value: 54 °F
